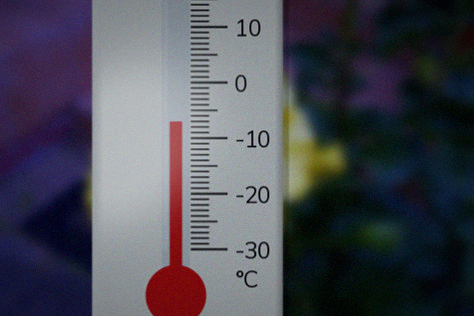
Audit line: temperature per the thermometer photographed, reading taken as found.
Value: -7 °C
